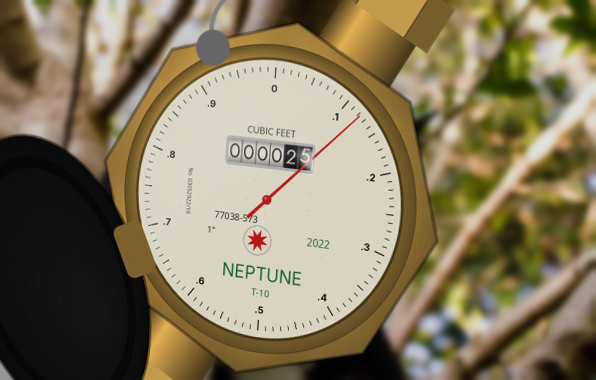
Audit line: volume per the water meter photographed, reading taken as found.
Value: 25.12 ft³
